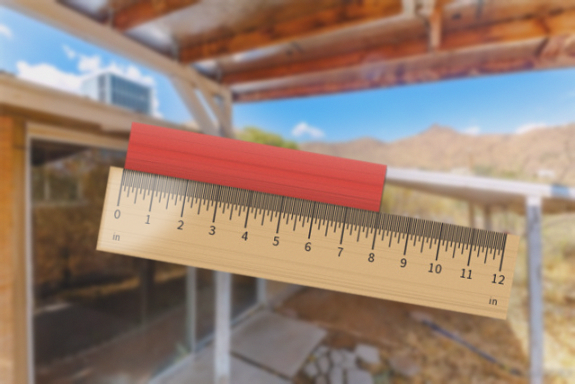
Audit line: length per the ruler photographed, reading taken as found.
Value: 8 in
